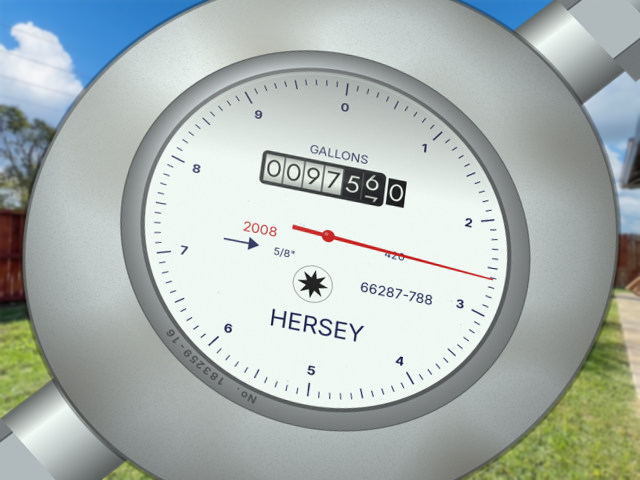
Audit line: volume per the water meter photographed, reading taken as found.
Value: 97562.6 gal
